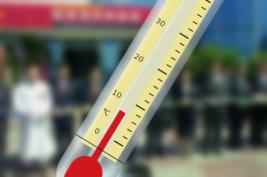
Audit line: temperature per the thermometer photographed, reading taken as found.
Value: 7 °C
